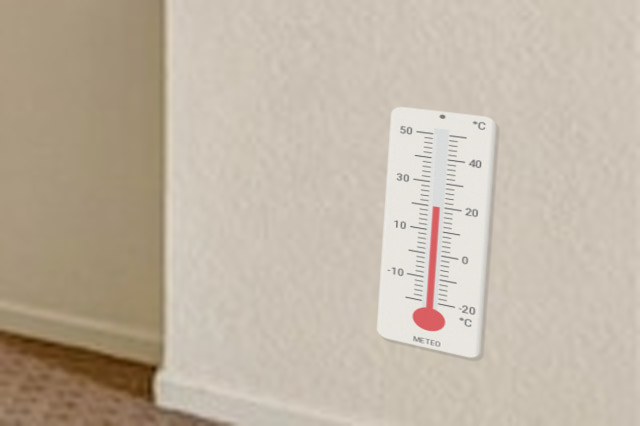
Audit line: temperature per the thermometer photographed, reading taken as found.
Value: 20 °C
